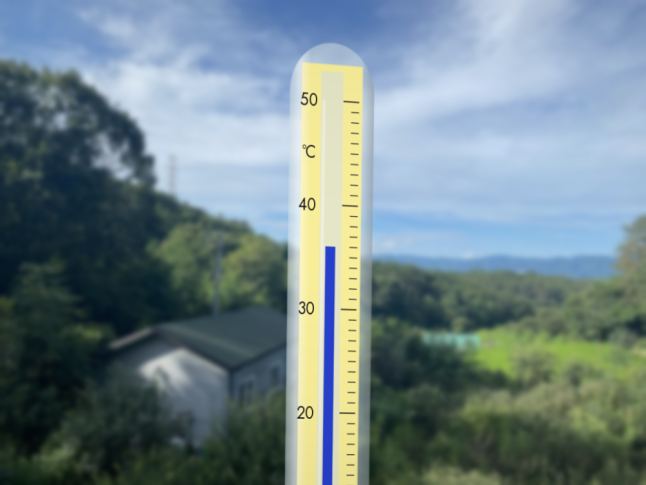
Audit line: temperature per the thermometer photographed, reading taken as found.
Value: 36 °C
